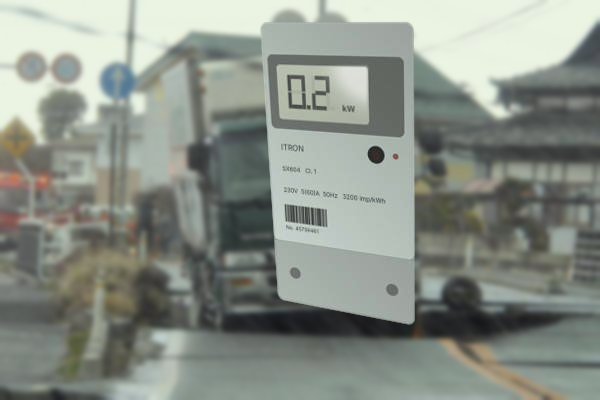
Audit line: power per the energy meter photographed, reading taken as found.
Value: 0.2 kW
